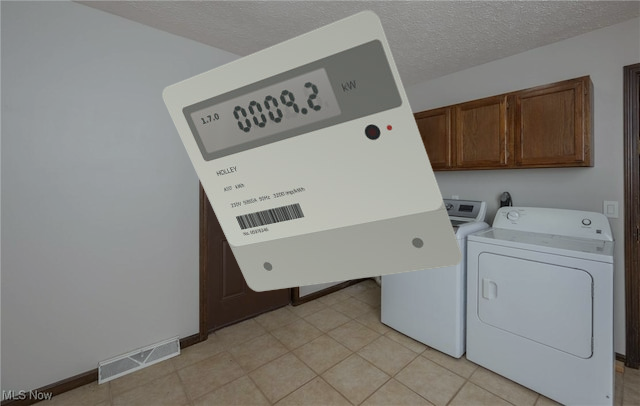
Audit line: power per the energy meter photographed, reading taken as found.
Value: 9.2 kW
